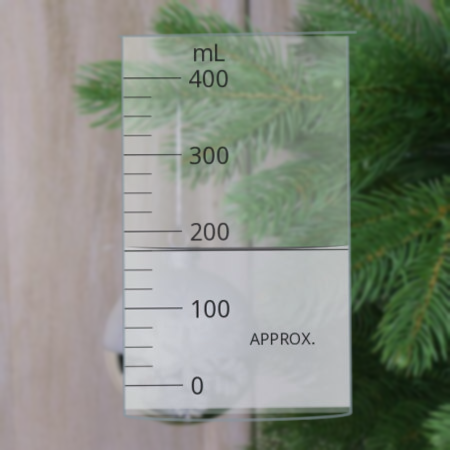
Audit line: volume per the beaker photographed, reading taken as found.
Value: 175 mL
